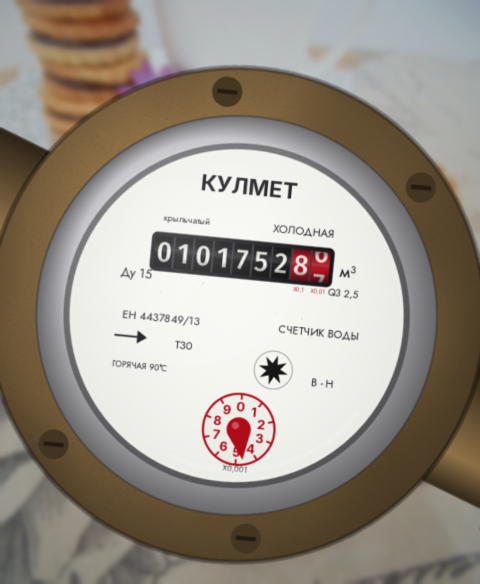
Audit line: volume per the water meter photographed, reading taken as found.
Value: 101752.864 m³
